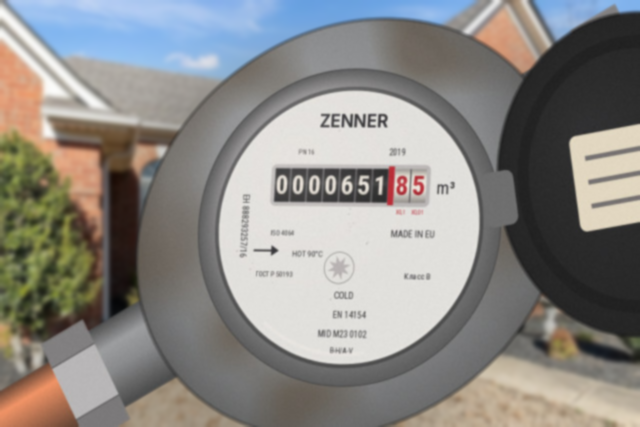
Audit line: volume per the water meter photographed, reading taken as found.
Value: 651.85 m³
